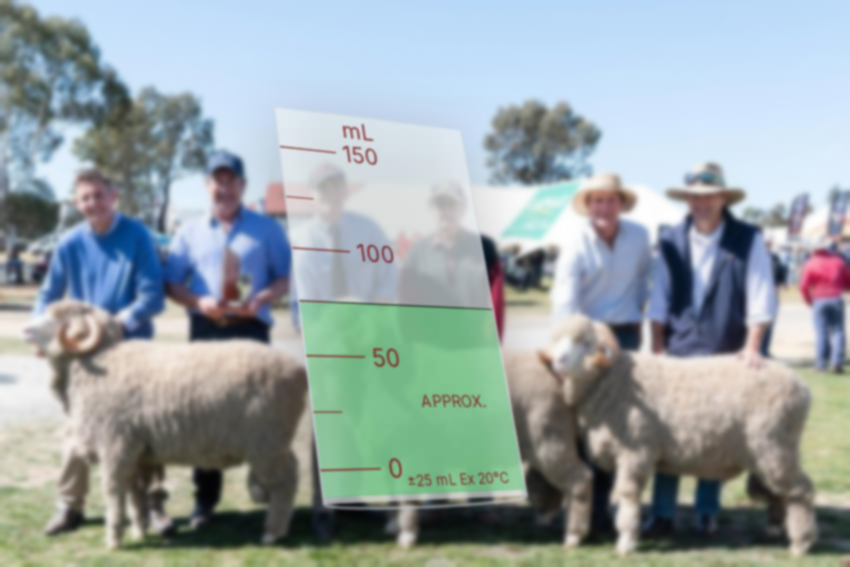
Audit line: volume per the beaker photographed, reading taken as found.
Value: 75 mL
